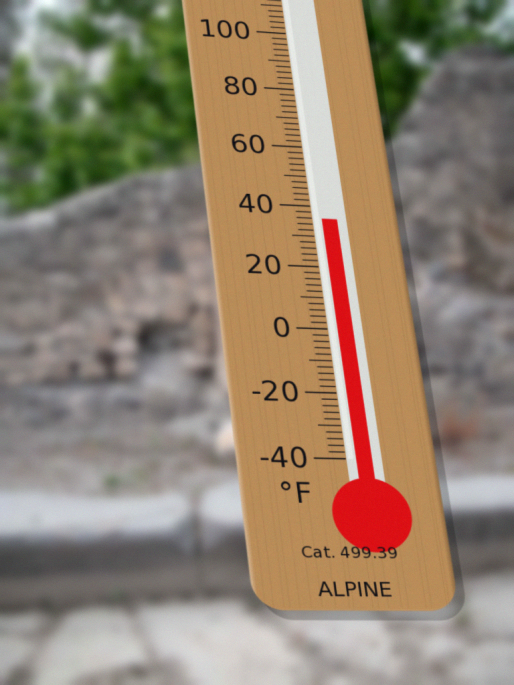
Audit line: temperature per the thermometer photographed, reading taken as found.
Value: 36 °F
